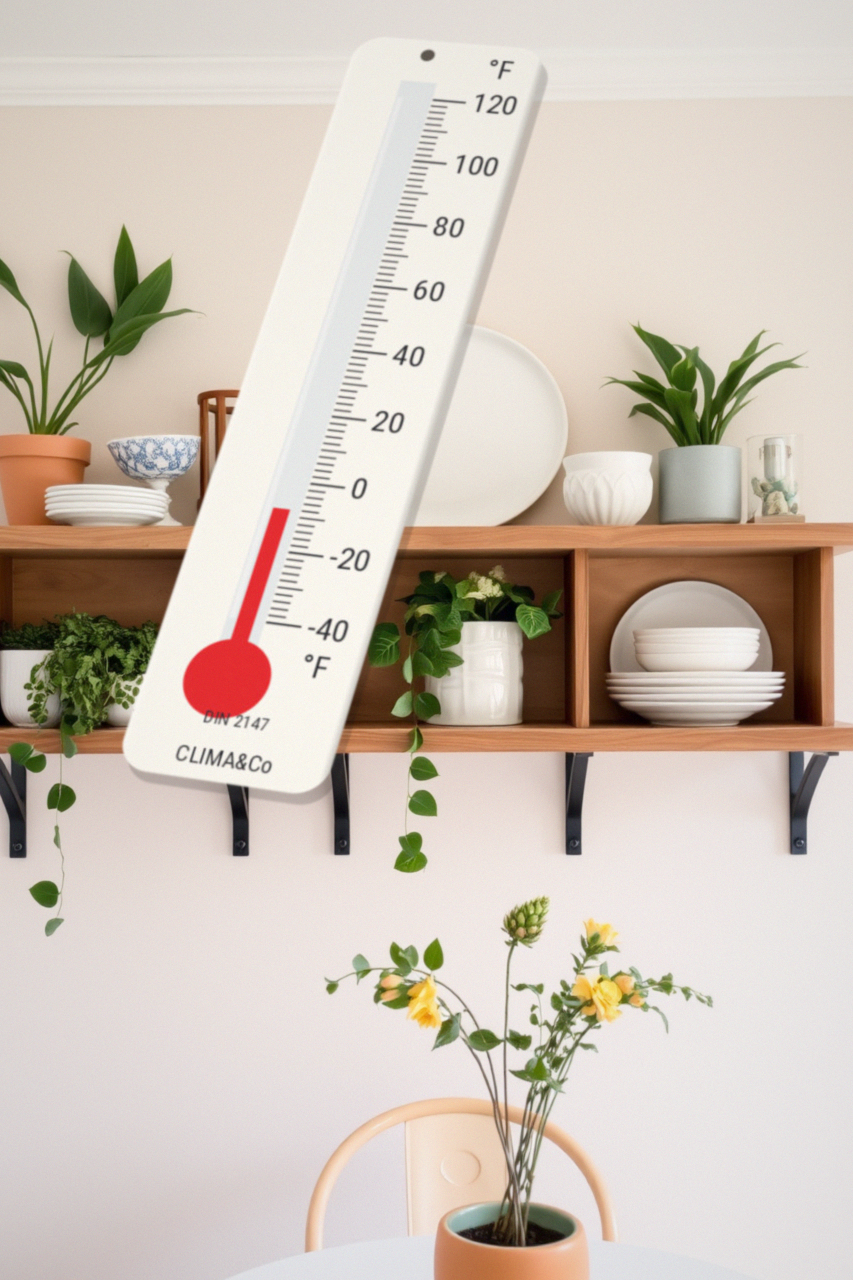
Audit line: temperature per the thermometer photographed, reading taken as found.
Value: -8 °F
